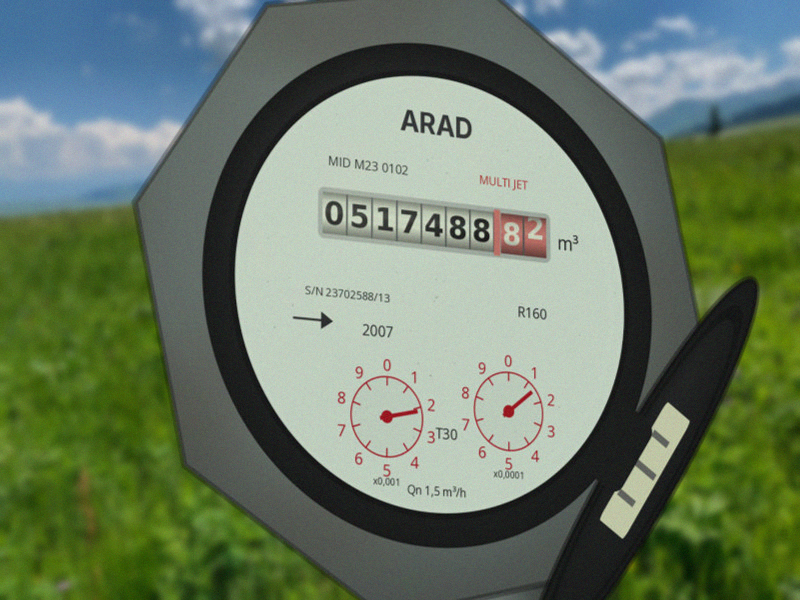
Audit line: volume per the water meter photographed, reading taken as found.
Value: 517488.8221 m³
